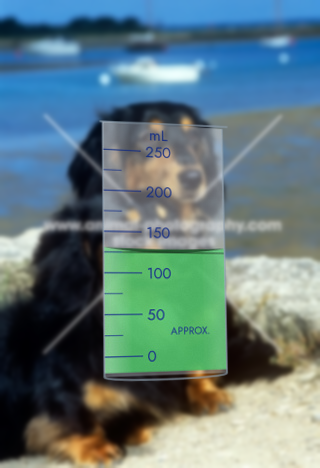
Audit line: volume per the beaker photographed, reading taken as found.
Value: 125 mL
